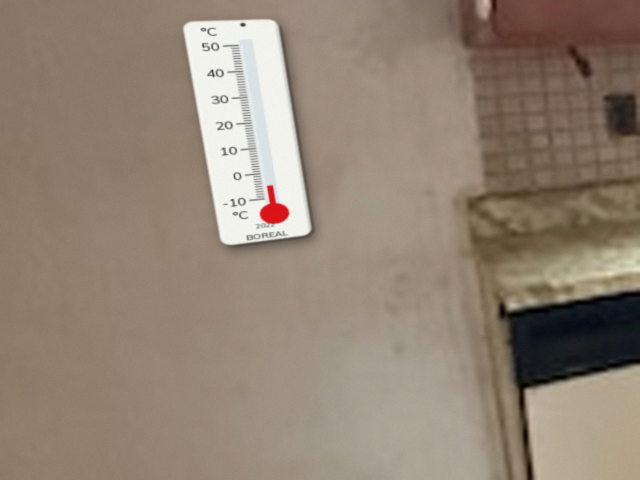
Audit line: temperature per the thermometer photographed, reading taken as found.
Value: -5 °C
